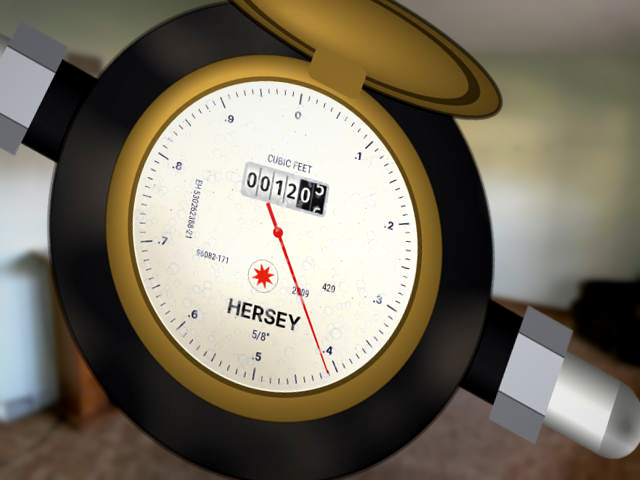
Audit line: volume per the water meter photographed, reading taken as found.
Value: 1205.41 ft³
